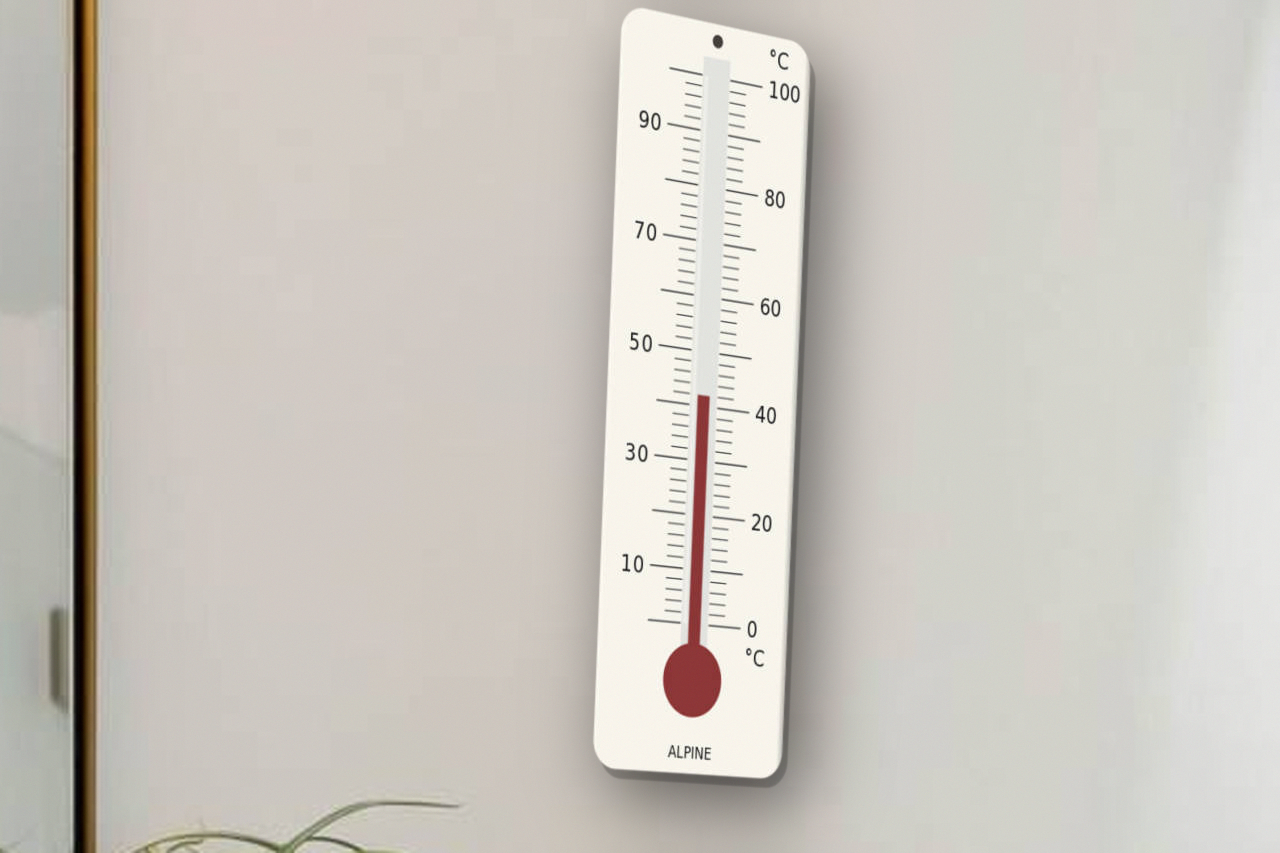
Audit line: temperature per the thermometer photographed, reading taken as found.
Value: 42 °C
